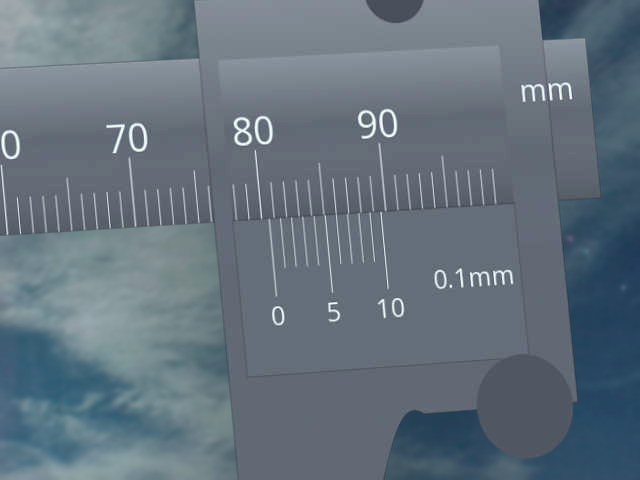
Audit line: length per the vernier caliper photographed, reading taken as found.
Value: 80.6 mm
